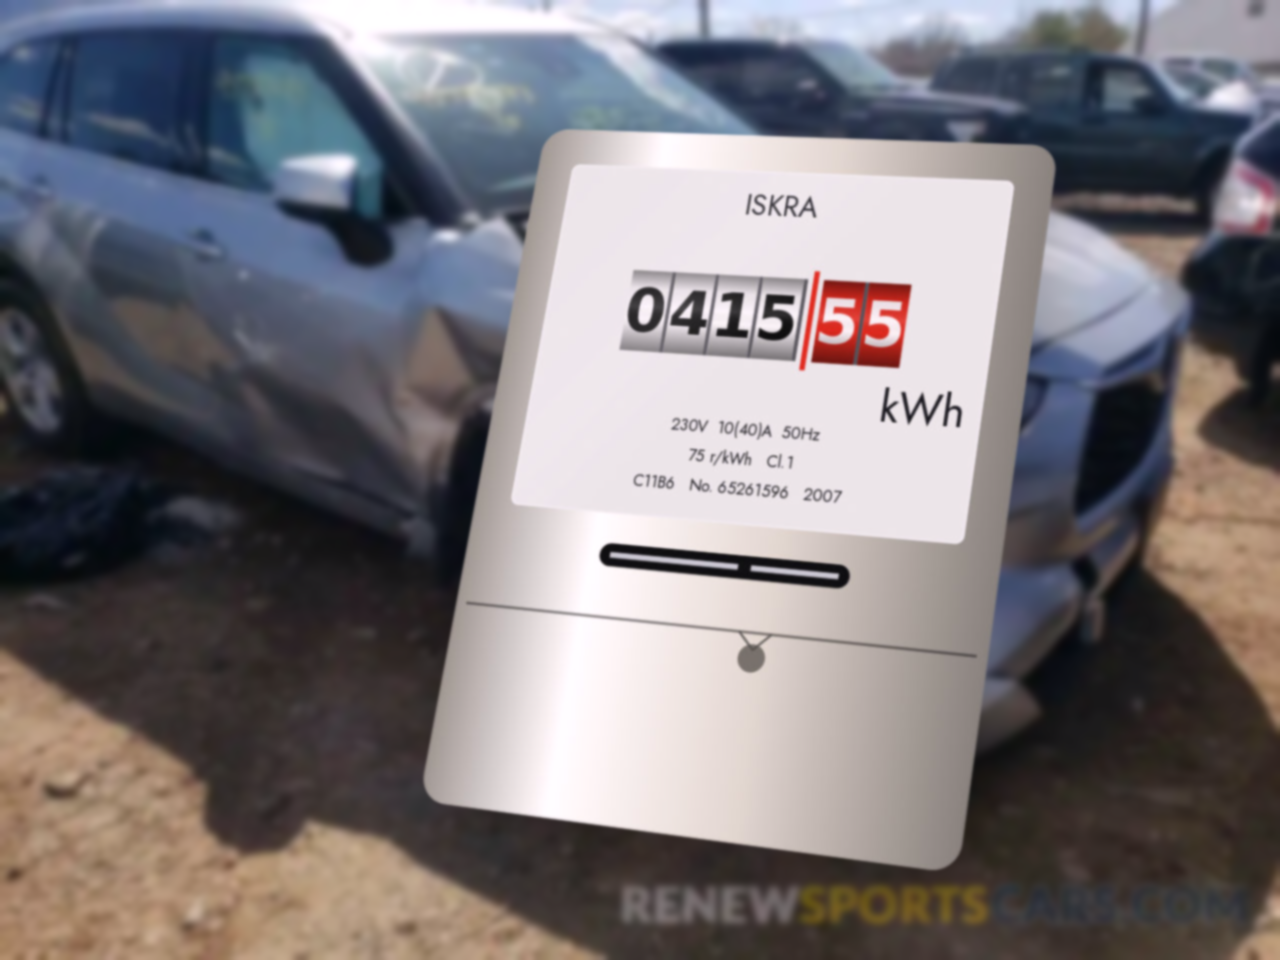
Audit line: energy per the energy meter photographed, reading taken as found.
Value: 415.55 kWh
